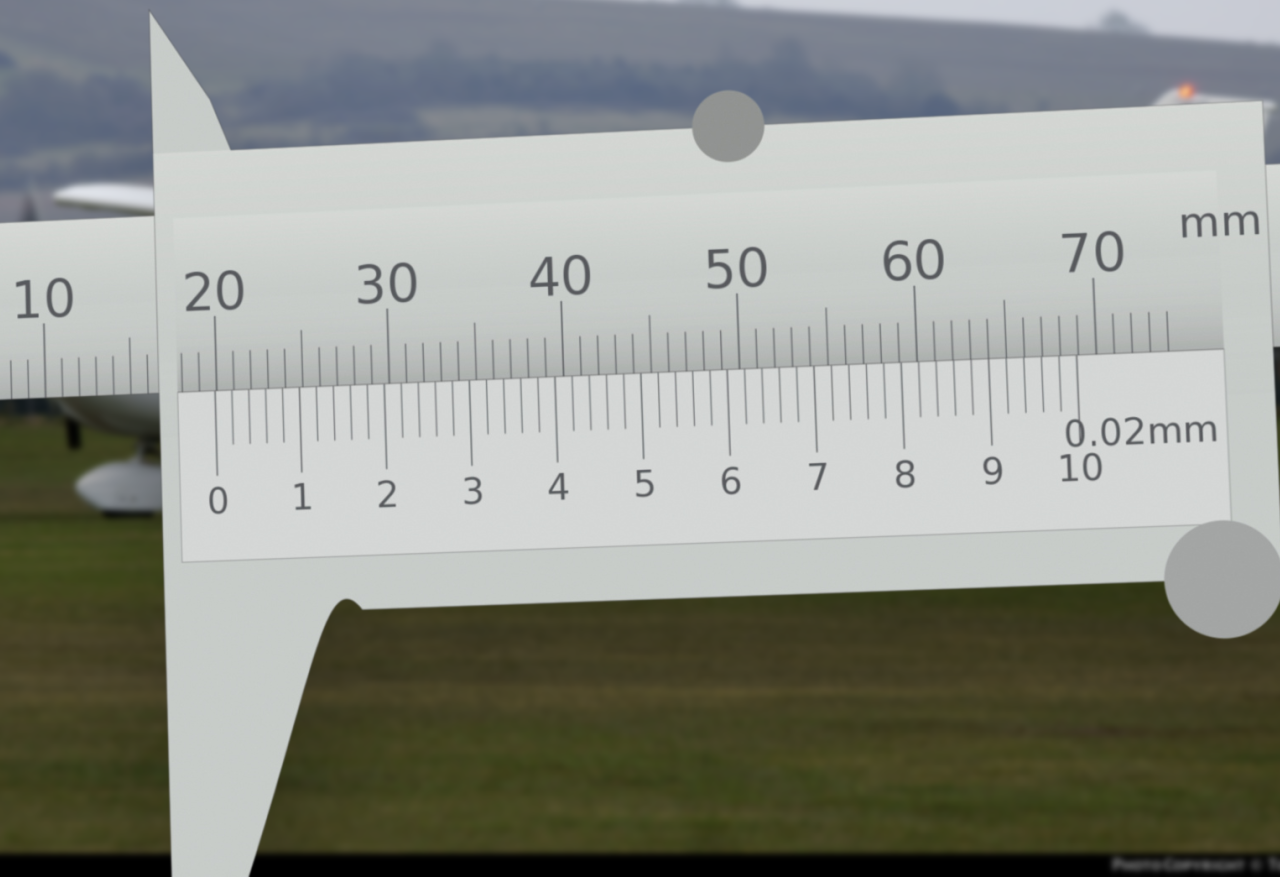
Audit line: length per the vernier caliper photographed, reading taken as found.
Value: 19.9 mm
